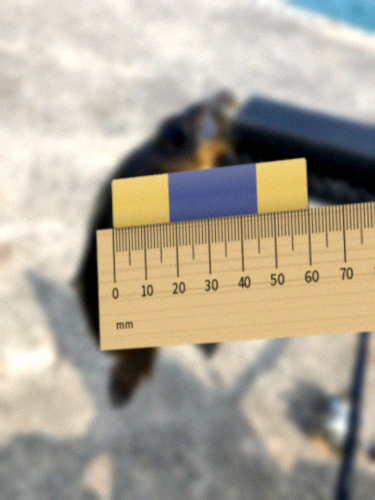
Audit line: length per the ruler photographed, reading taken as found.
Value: 60 mm
